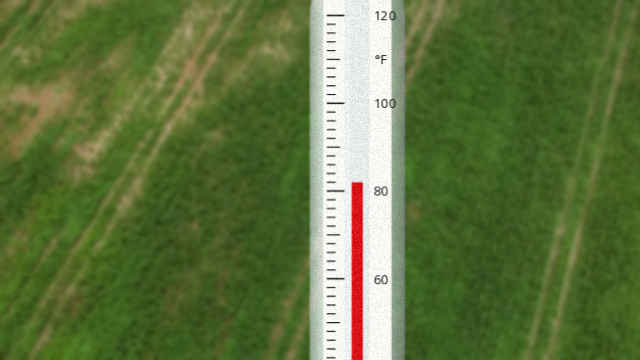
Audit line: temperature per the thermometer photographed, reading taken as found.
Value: 82 °F
